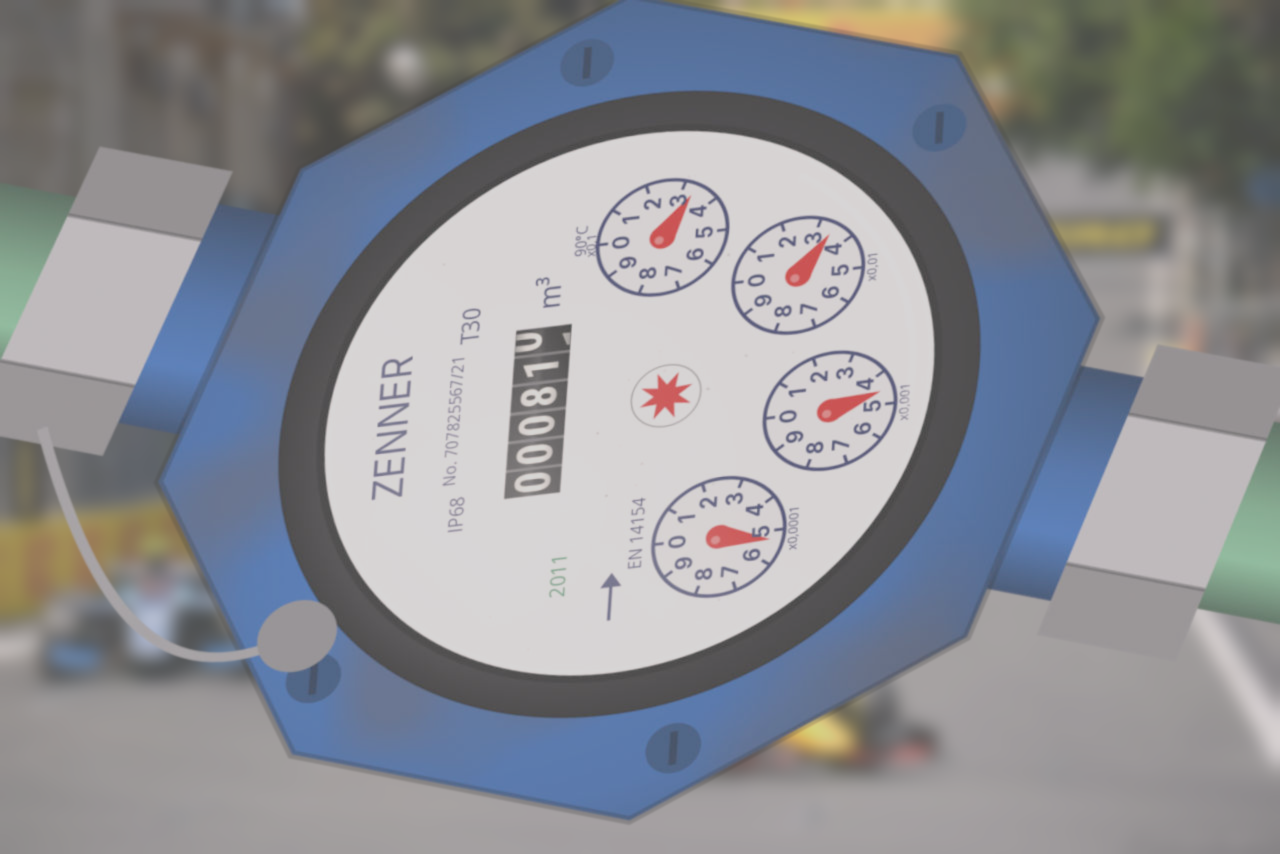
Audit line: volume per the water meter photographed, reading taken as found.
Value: 810.3345 m³
